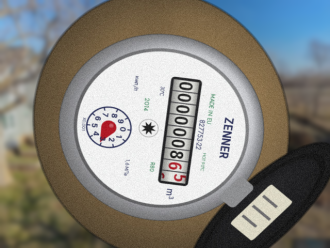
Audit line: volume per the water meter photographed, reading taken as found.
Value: 8.653 m³
